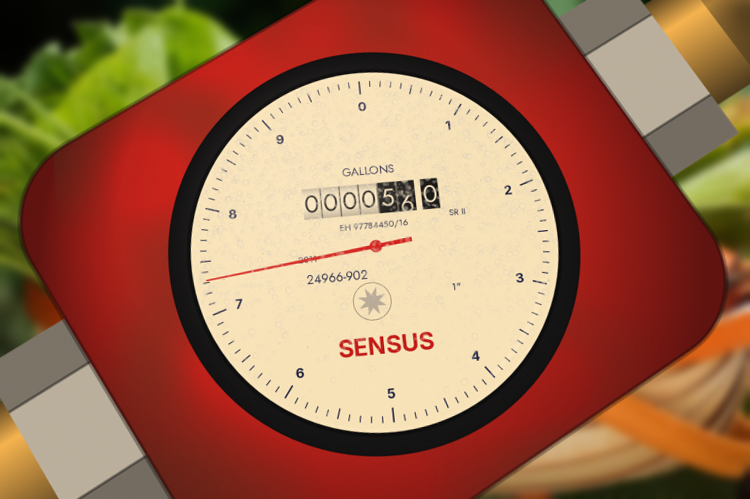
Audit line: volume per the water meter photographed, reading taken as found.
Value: 557.3 gal
